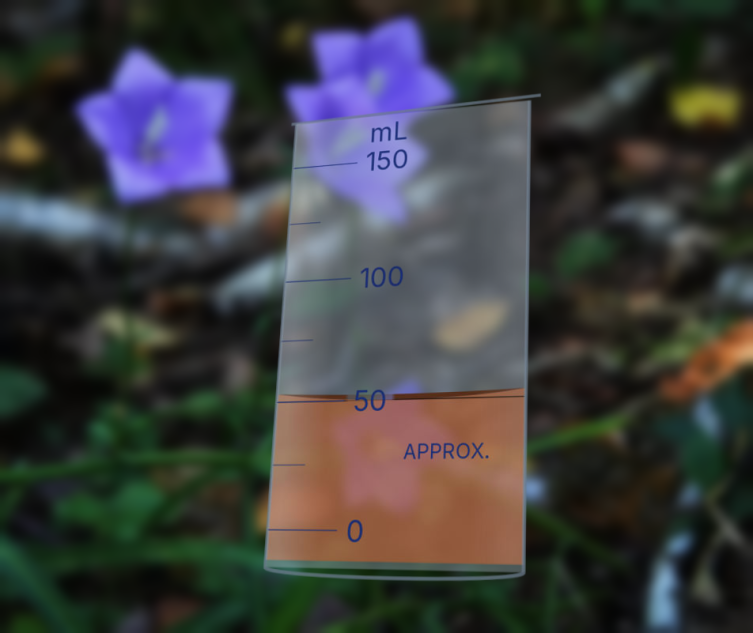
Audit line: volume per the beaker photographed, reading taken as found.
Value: 50 mL
